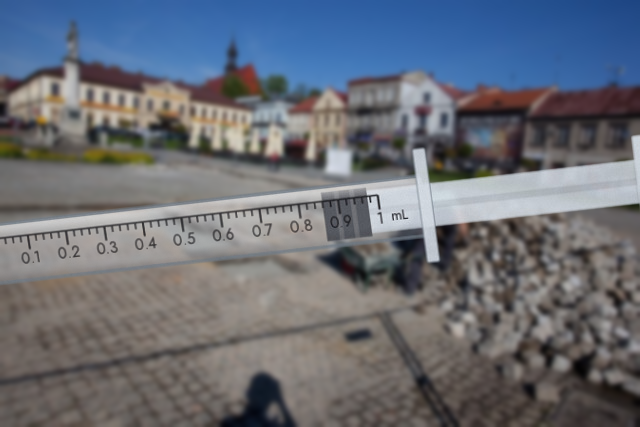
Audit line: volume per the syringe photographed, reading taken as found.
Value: 0.86 mL
